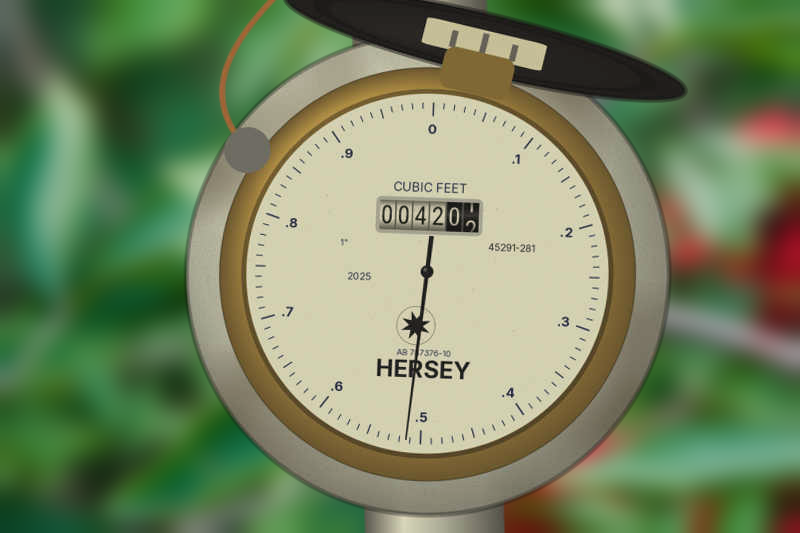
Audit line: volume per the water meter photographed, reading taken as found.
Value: 4201.51 ft³
